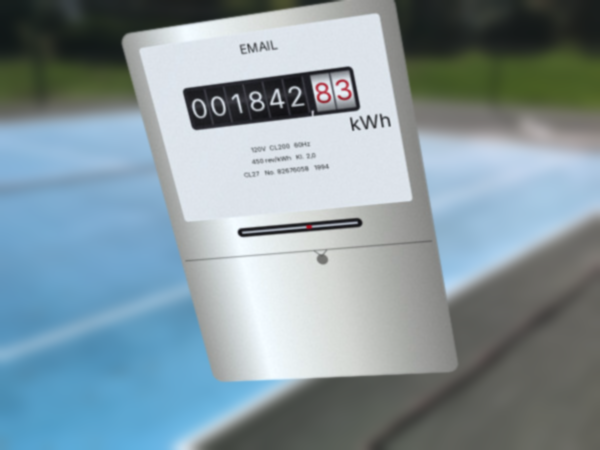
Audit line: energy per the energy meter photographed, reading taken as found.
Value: 1842.83 kWh
